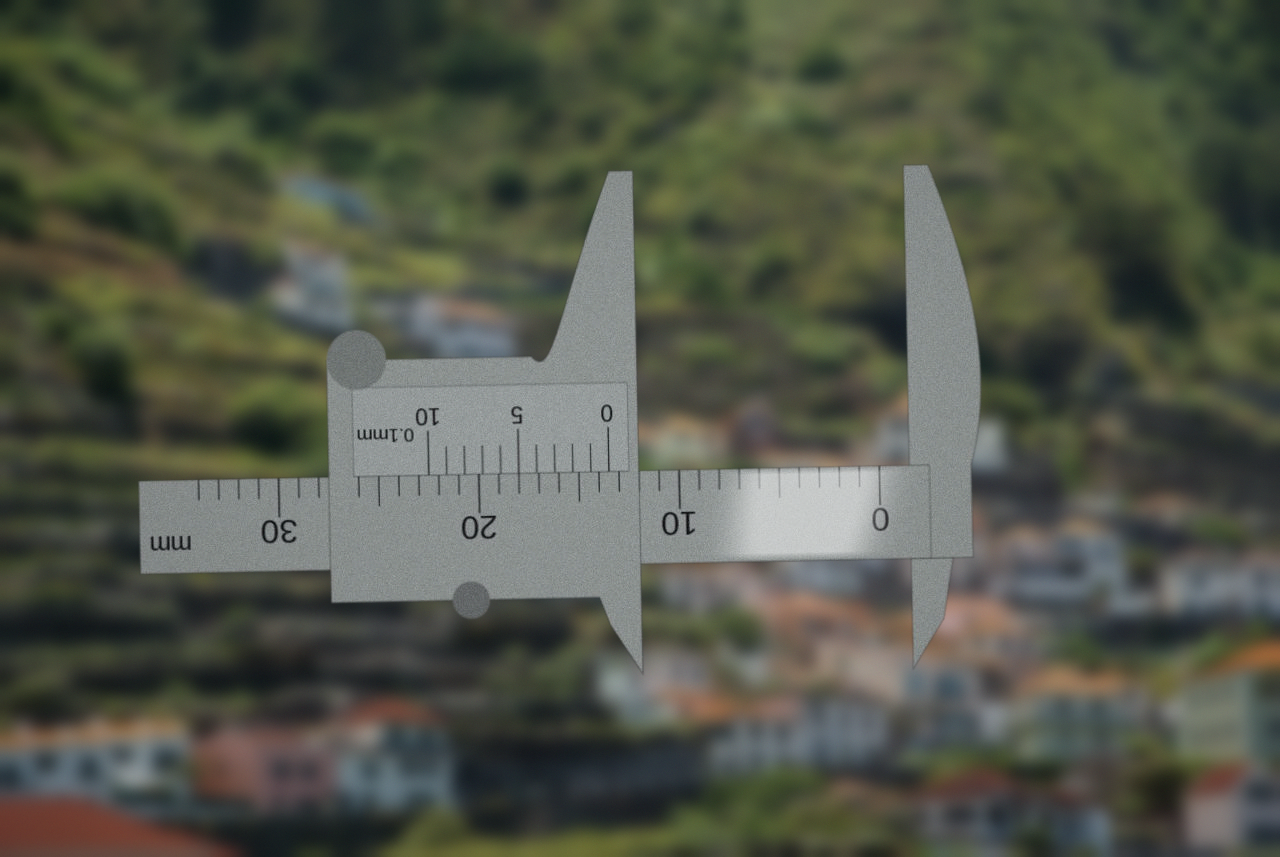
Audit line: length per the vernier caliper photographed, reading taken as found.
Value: 13.5 mm
